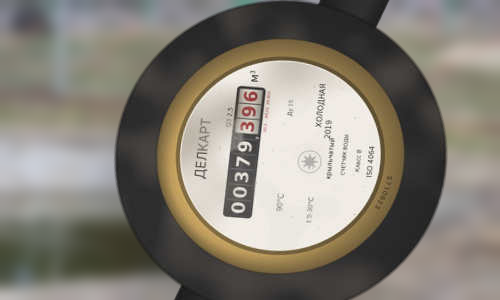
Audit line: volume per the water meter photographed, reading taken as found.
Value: 379.396 m³
